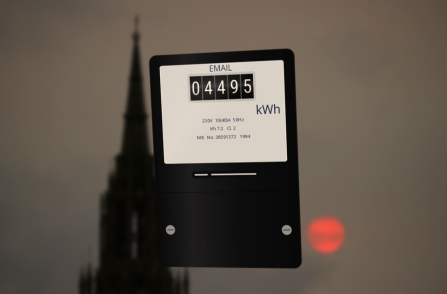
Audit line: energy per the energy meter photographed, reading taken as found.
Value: 4495 kWh
